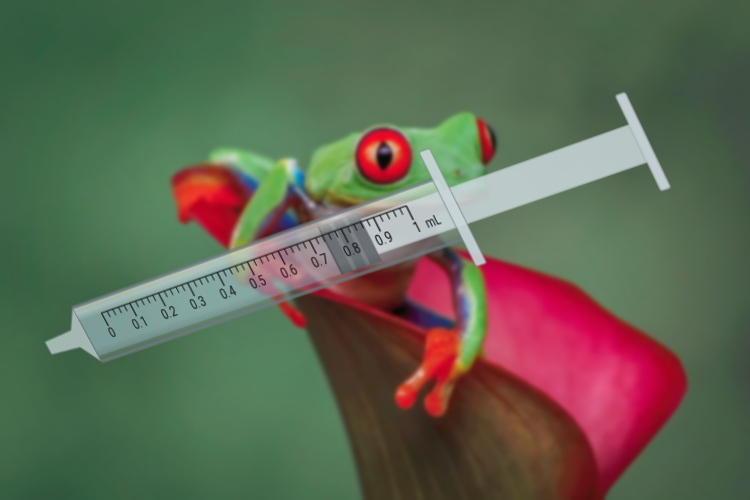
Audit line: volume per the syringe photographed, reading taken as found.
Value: 0.74 mL
